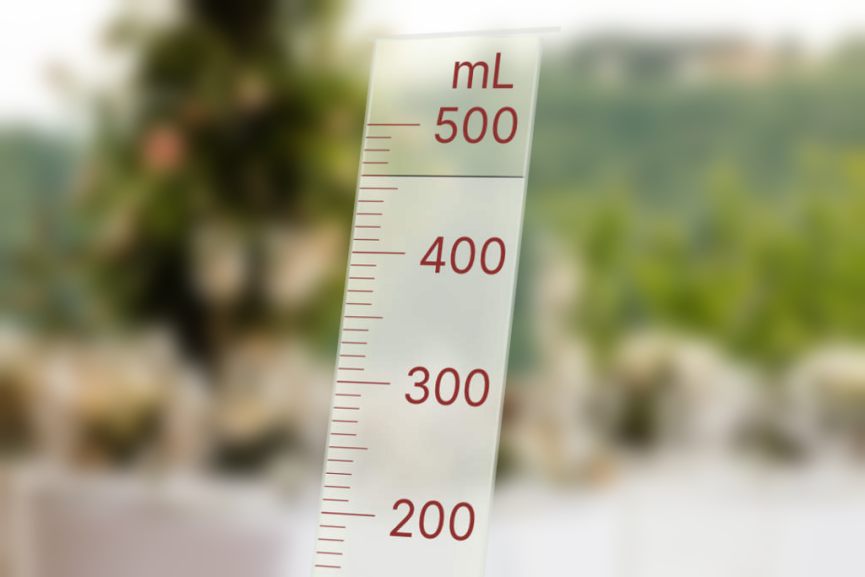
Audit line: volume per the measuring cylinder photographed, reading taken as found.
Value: 460 mL
